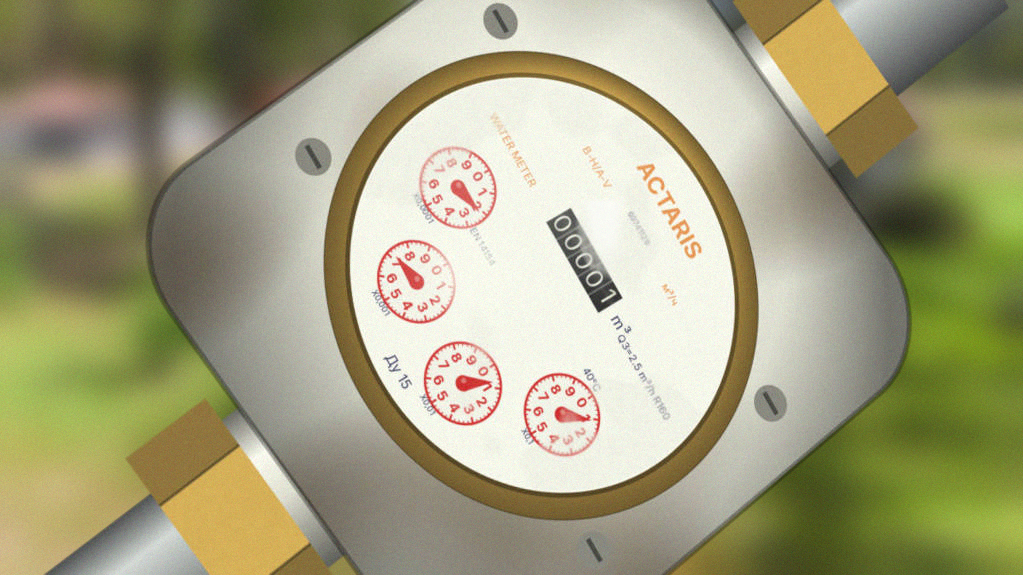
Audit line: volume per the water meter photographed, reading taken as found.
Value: 1.1072 m³
